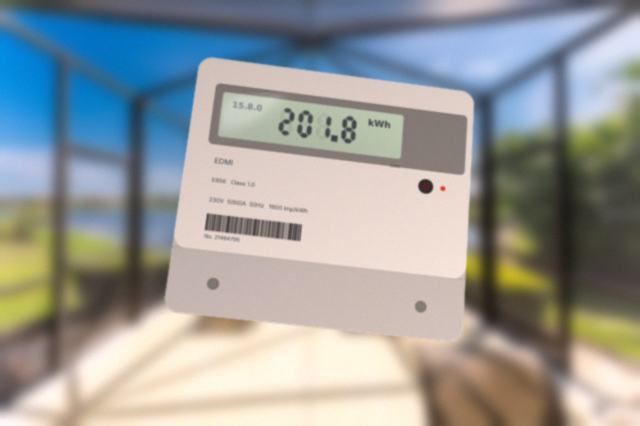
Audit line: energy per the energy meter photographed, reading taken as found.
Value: 201.8 kWh
